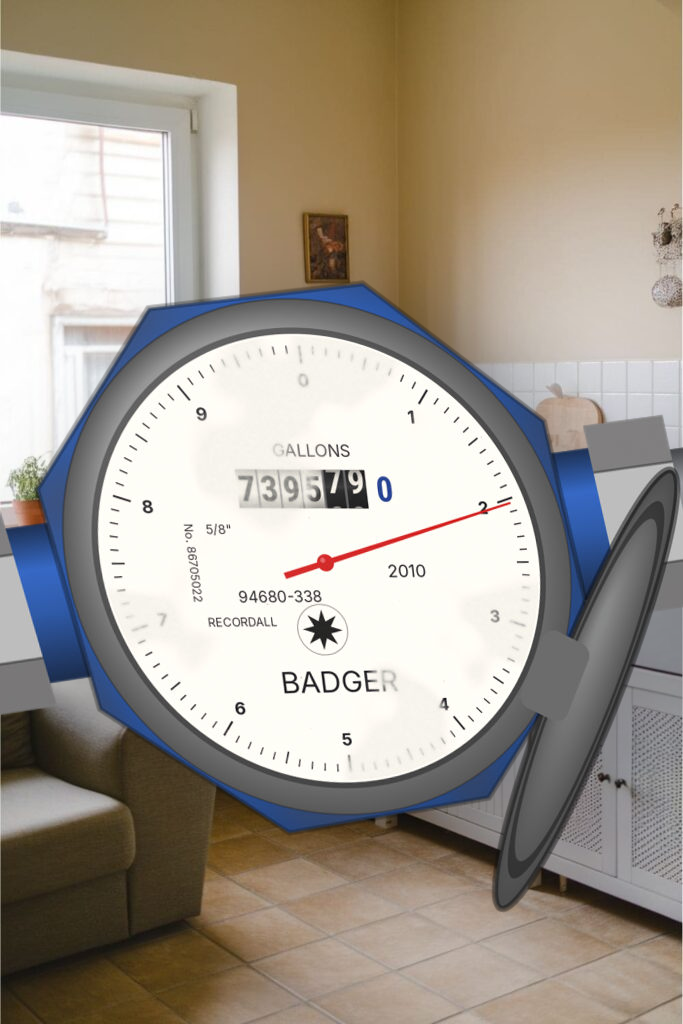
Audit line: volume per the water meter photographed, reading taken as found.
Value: 7395792.0 gal
